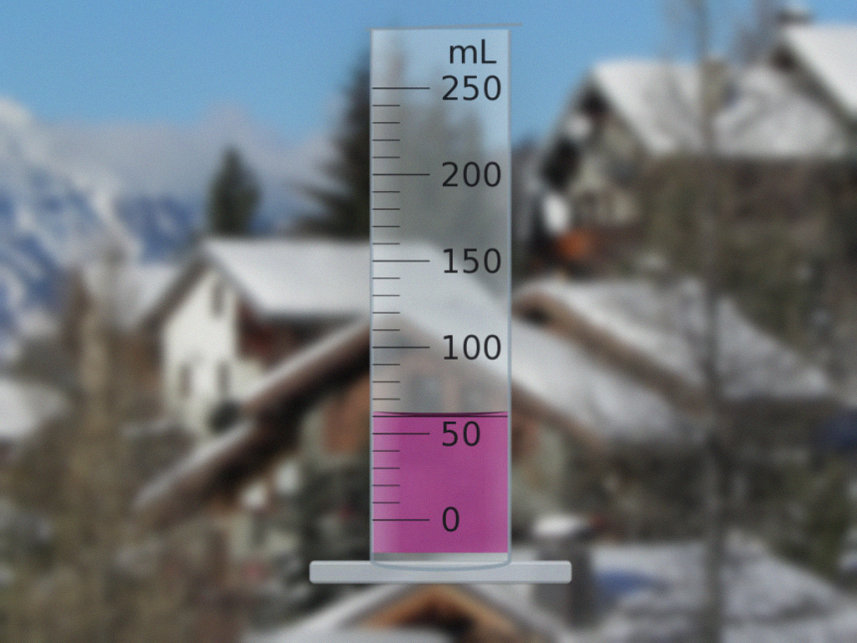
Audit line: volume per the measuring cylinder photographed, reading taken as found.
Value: 60 mL
